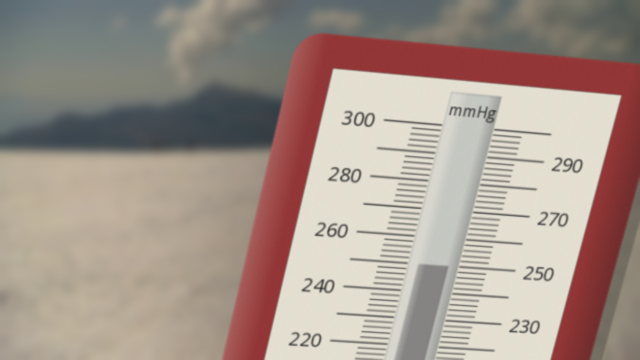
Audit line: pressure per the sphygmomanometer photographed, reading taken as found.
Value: 250 mmHg
